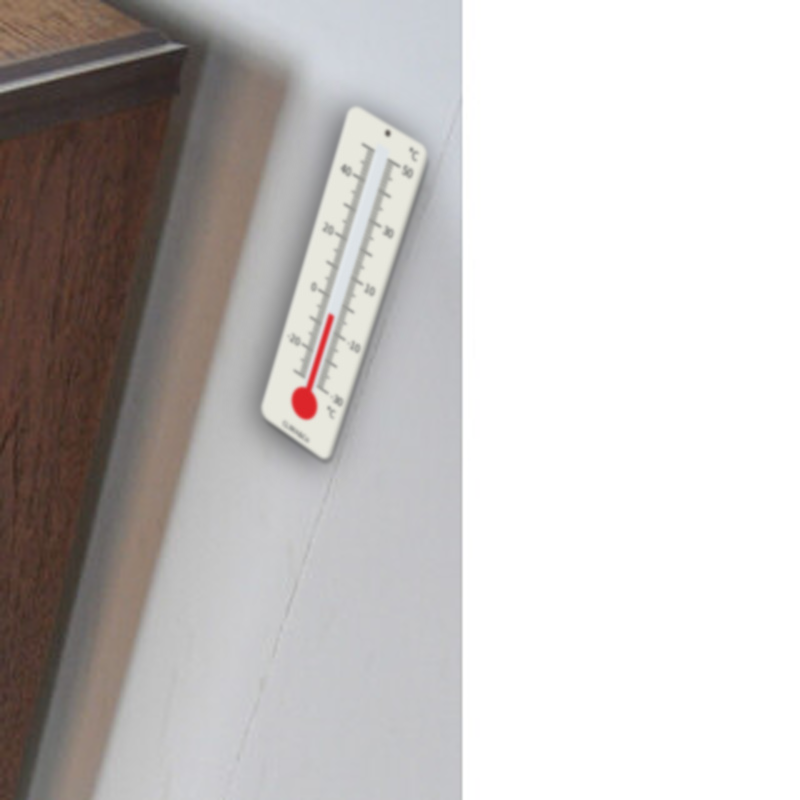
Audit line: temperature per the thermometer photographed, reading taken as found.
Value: -5 °C
